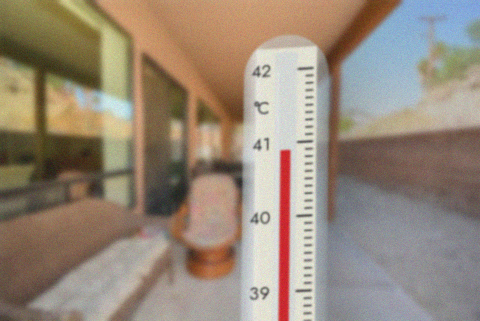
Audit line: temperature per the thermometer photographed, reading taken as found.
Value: 40.9 °C
